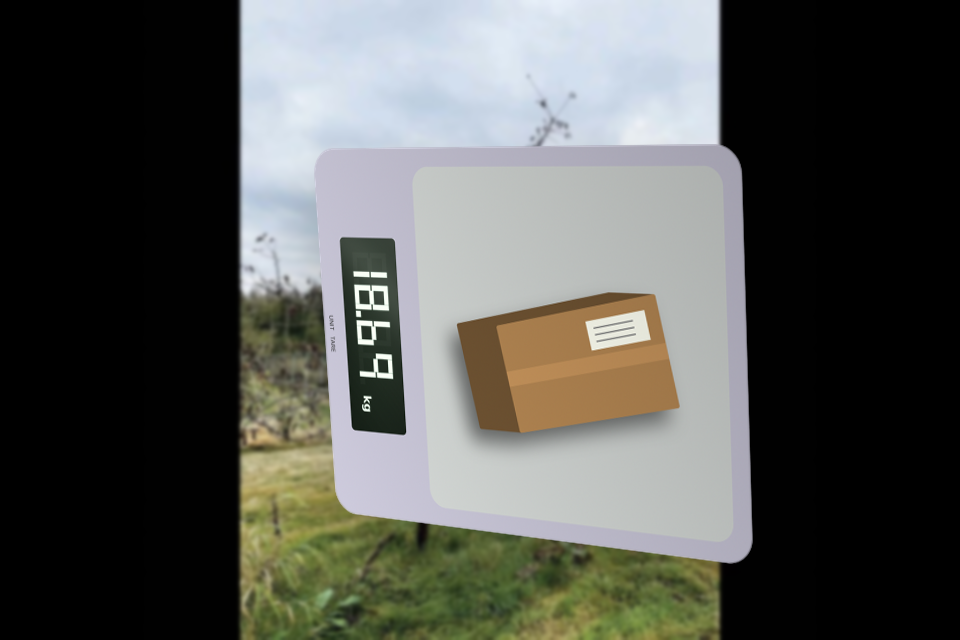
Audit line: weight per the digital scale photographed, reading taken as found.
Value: 18.69 kg
